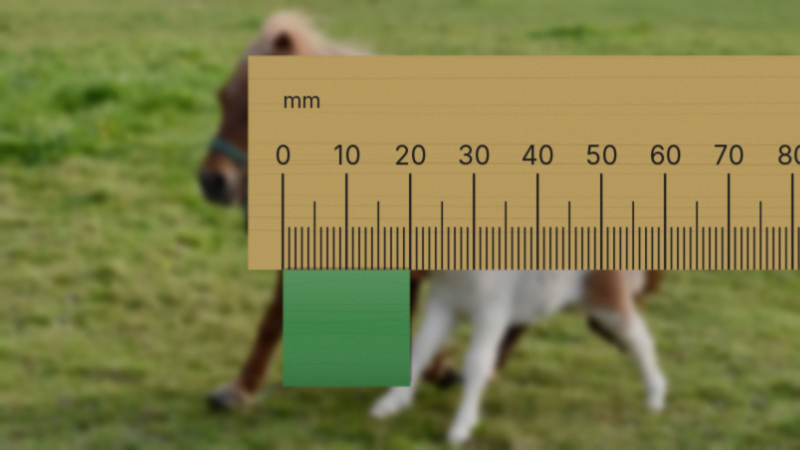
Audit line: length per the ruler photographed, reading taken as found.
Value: 20 mm
